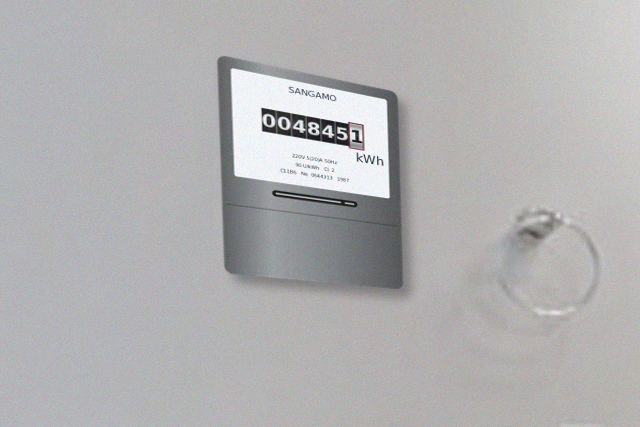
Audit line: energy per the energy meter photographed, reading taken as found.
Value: 4845.1 kWh
